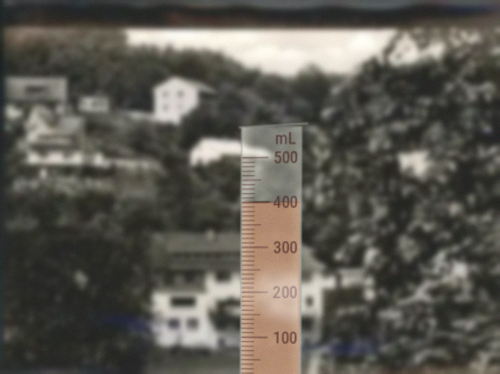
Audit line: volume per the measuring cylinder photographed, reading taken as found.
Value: 400 mL
